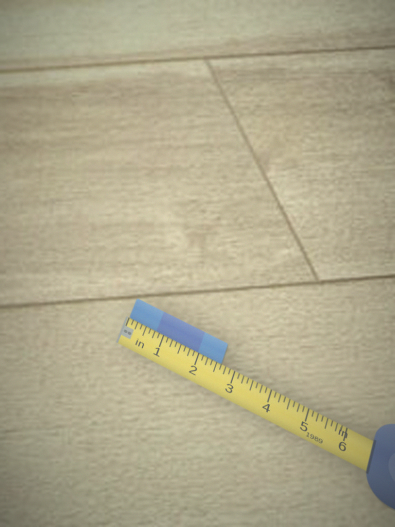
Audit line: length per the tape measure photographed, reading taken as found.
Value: 2.625 in
